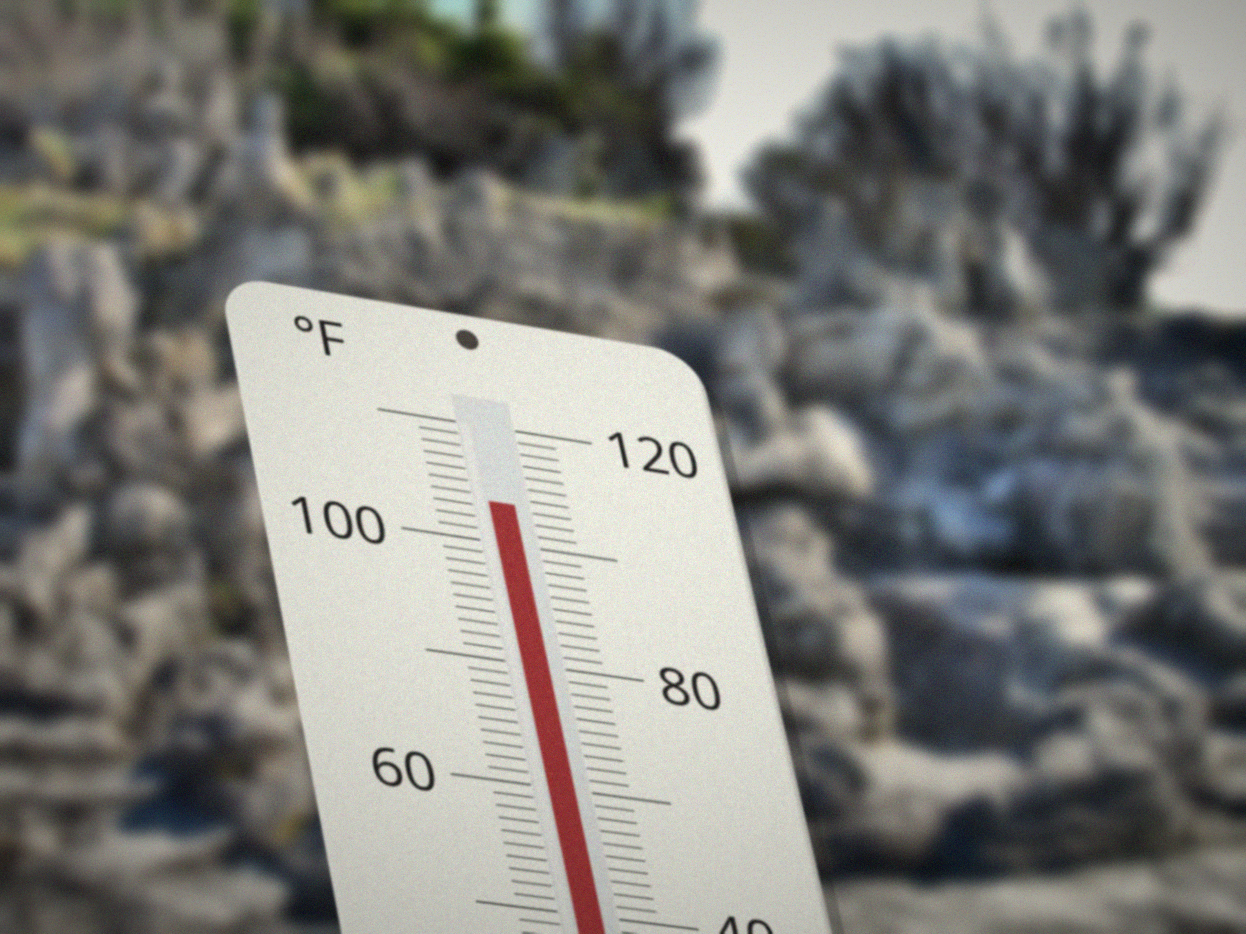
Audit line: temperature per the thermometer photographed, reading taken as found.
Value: 107 °F
